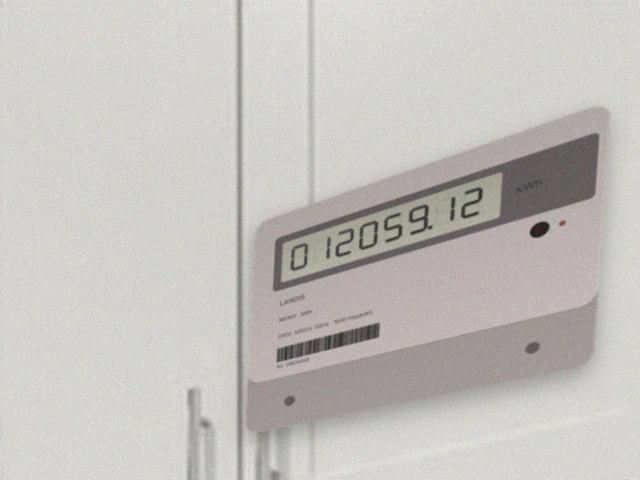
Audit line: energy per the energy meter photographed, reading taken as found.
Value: 12059.12 kWh
